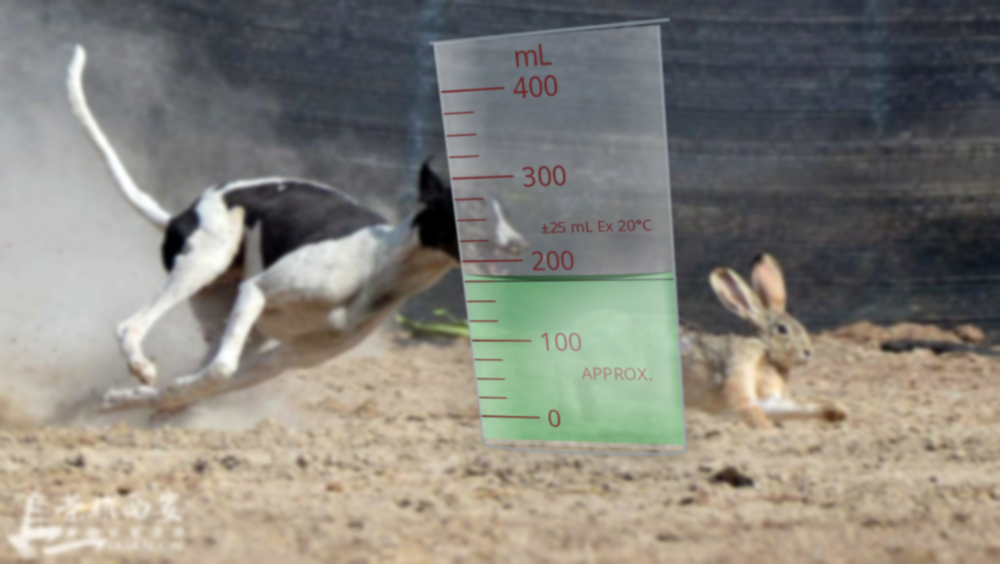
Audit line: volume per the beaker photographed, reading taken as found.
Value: 175 mL
